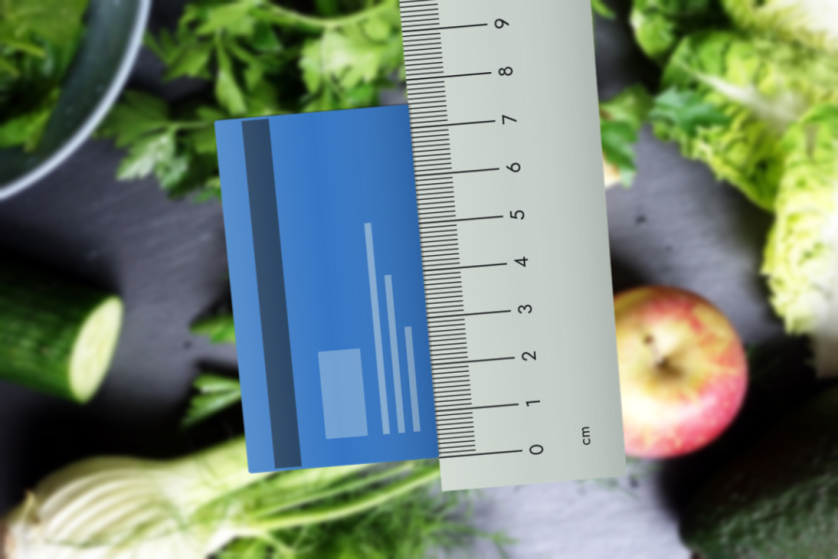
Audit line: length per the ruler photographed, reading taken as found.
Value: 7.5 cm
